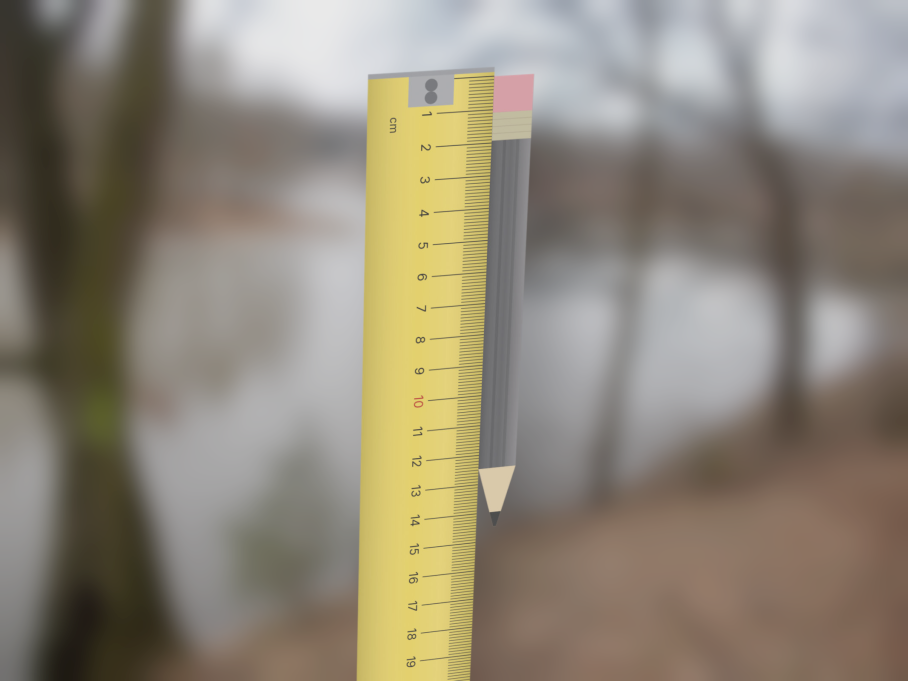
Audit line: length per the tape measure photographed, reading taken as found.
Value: 14.5 cm
